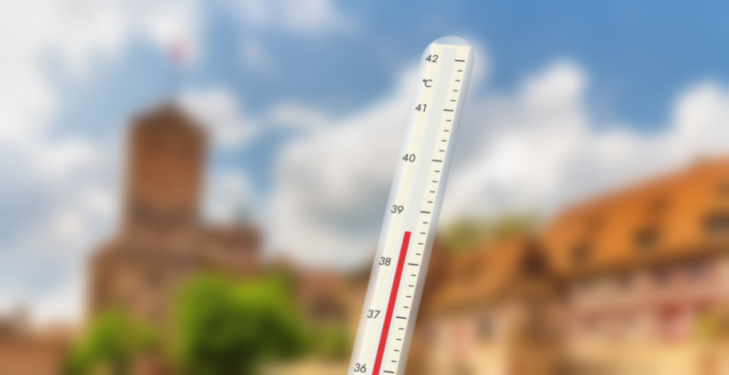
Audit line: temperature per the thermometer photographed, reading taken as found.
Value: 38.6 °C
